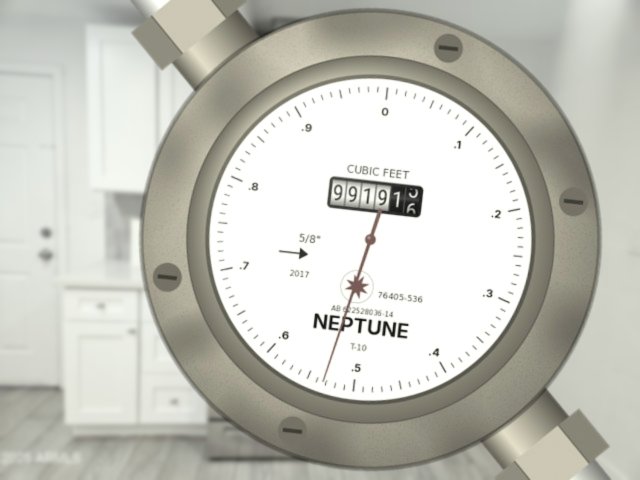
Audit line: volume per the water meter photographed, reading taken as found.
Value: 991915.53 ft³
